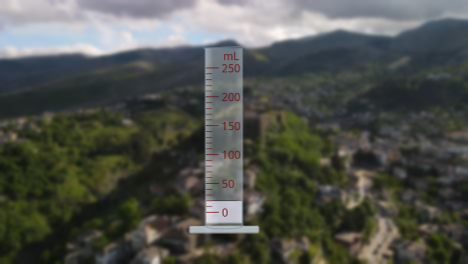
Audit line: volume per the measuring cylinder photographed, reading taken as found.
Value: 20 mL
